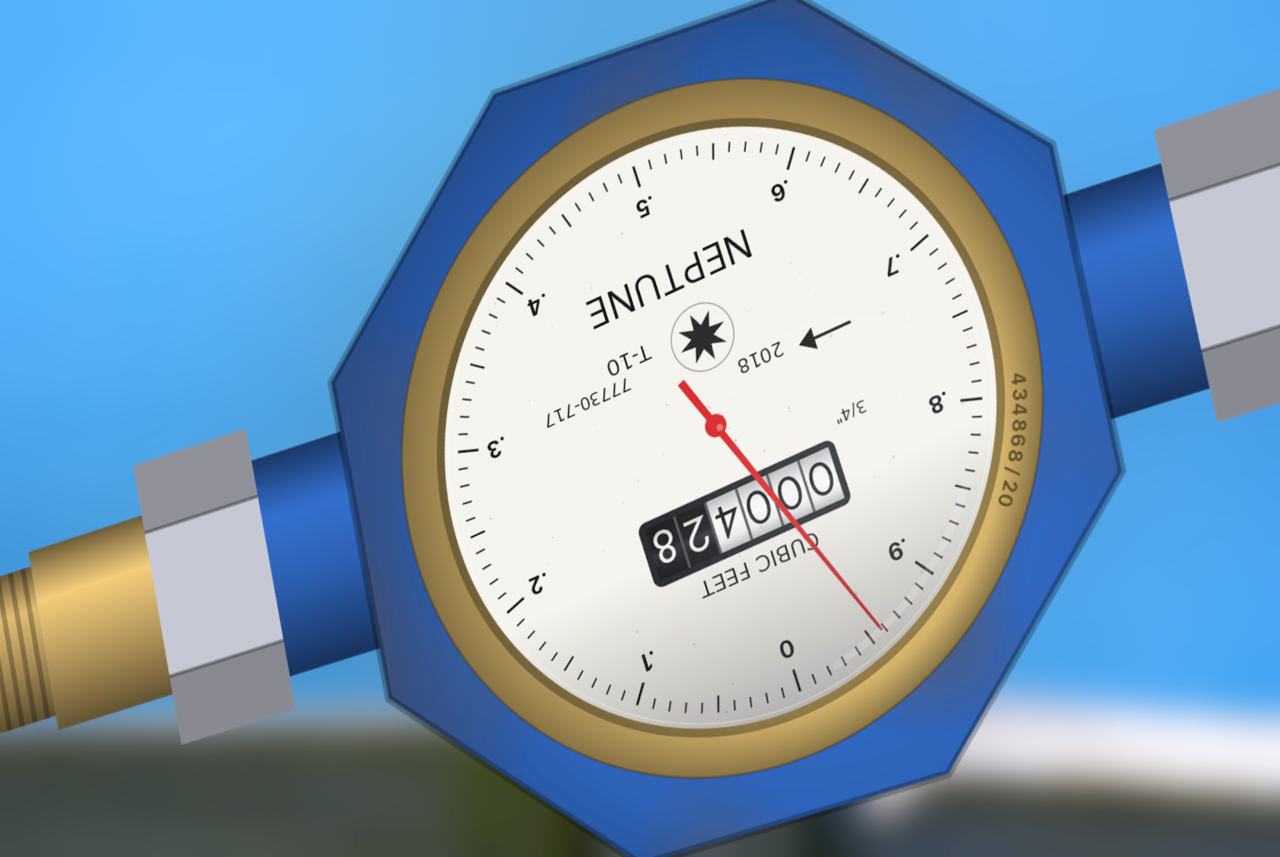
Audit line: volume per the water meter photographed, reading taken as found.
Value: 427.94 ft³
